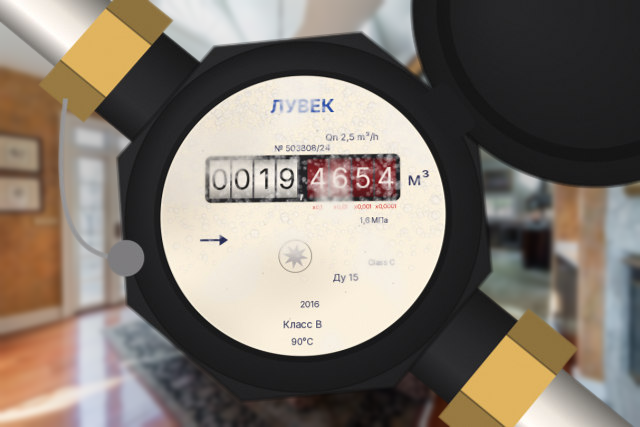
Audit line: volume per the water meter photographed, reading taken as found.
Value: 19.4654 m³
